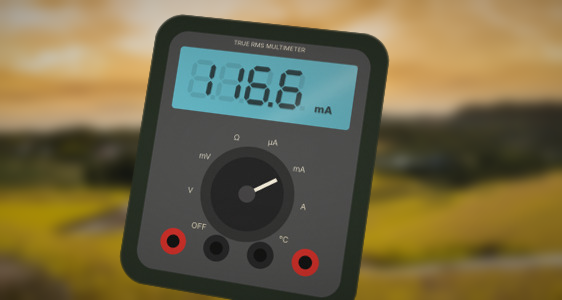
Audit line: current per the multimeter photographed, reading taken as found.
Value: 116.6 mA
